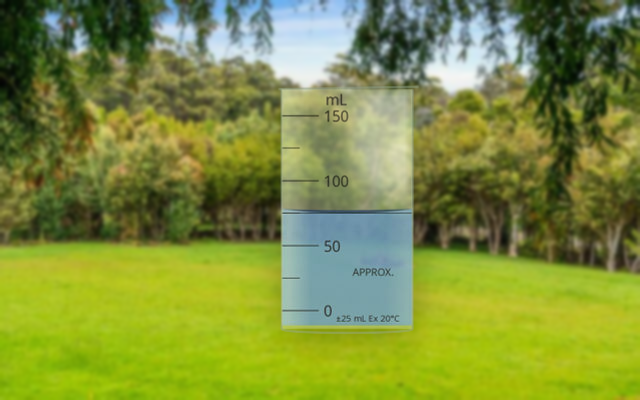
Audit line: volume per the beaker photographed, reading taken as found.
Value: 75 mL
